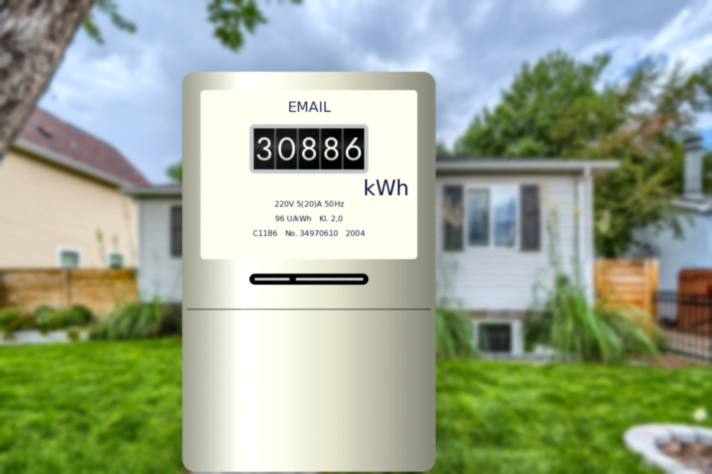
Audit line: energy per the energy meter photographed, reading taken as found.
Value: 30886 kWh
